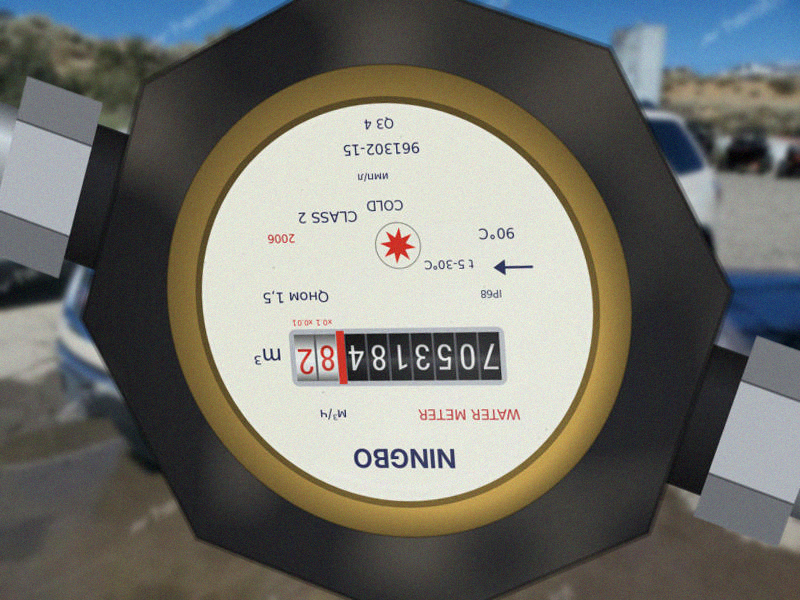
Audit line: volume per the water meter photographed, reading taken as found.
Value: 7053184.82 m³
